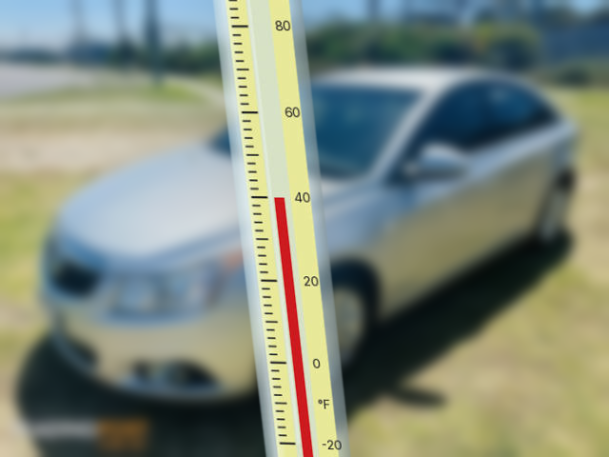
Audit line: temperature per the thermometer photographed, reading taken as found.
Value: 40 °F
